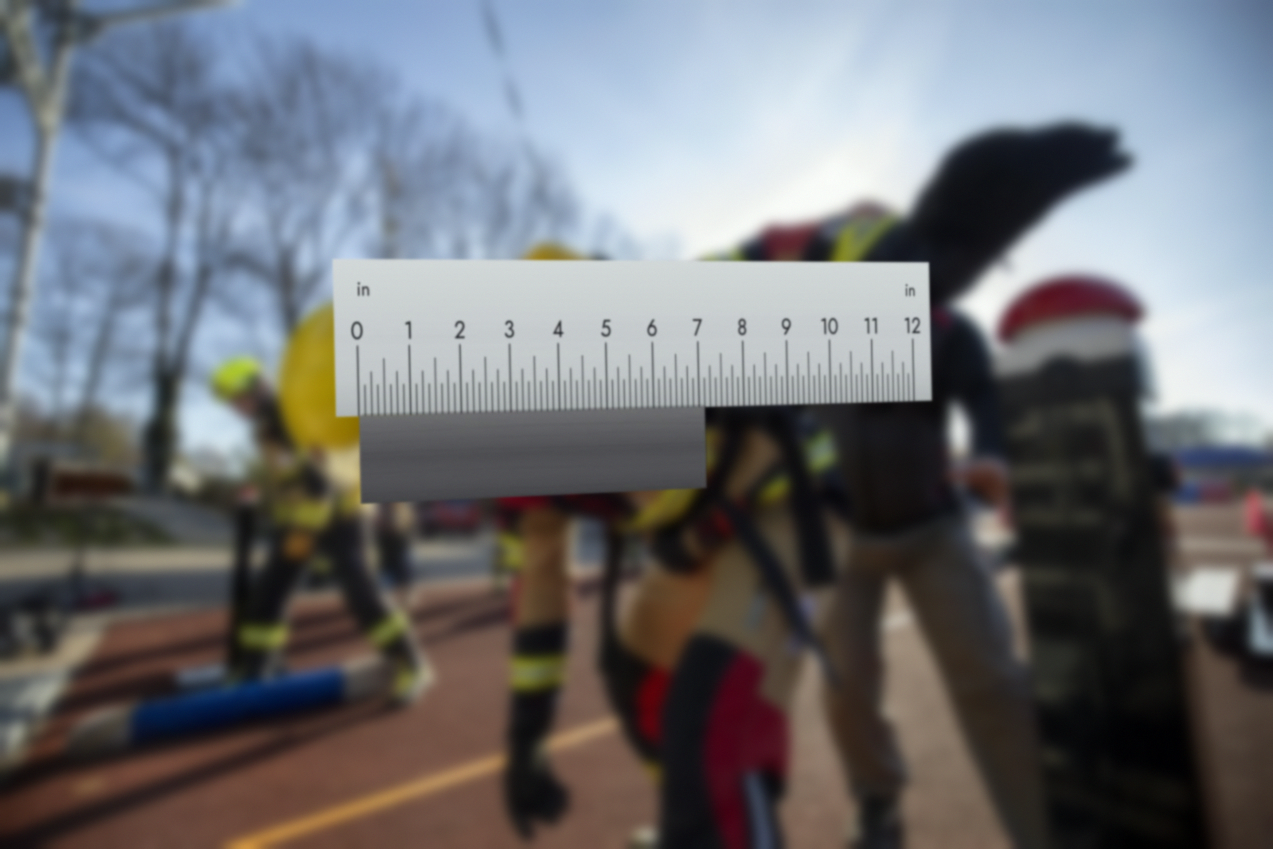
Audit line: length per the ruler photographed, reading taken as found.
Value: 7.125 in
